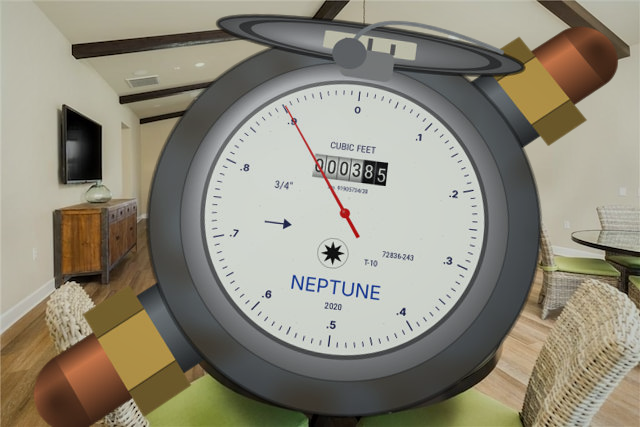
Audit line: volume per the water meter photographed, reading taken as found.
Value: 384.90 ft³
